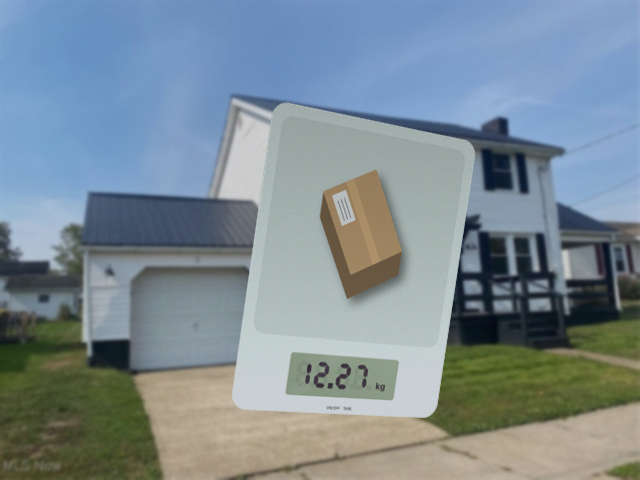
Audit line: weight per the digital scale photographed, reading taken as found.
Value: 12.27 kg
